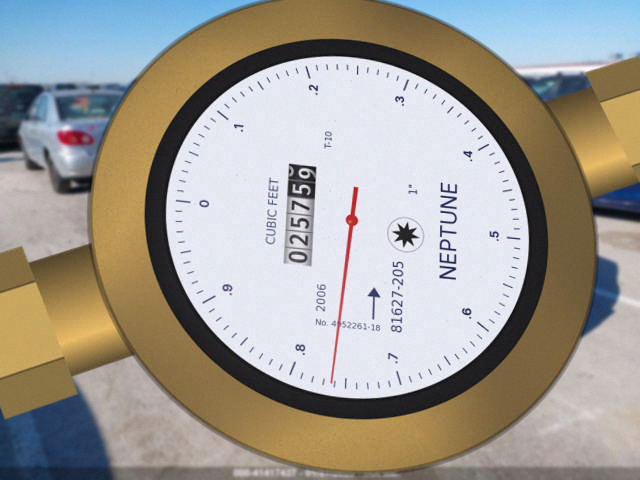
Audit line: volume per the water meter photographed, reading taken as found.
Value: 25758.76 ft³
